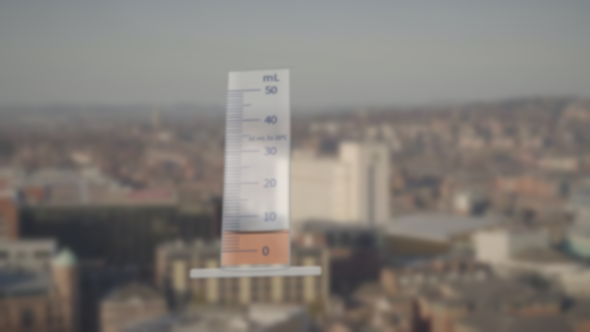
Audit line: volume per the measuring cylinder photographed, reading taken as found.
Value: 5 mL
